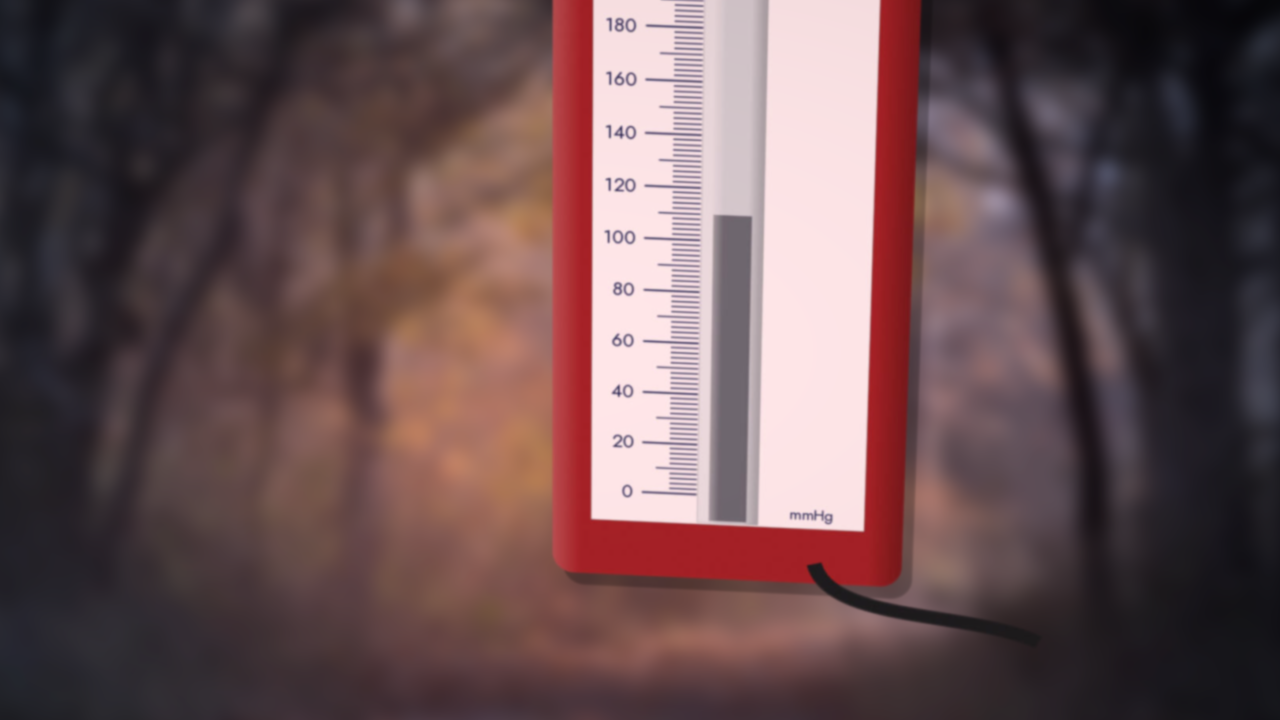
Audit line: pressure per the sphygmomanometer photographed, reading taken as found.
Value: 110 mmHg
